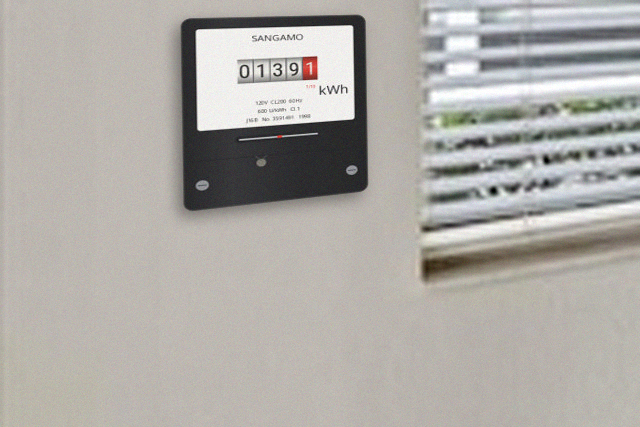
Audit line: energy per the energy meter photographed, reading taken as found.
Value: 139.1 kWh
